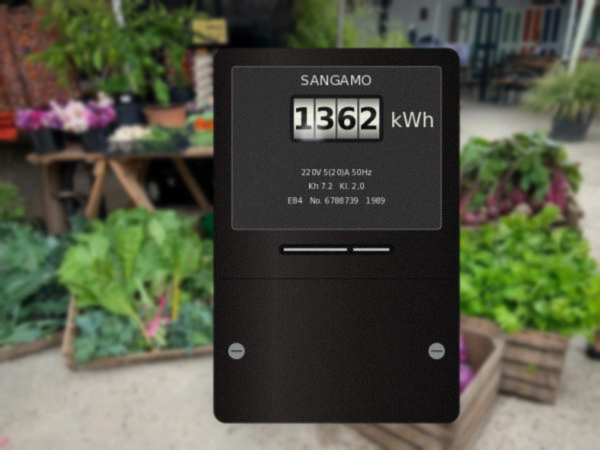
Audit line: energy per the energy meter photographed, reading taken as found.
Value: 1362 kWh
